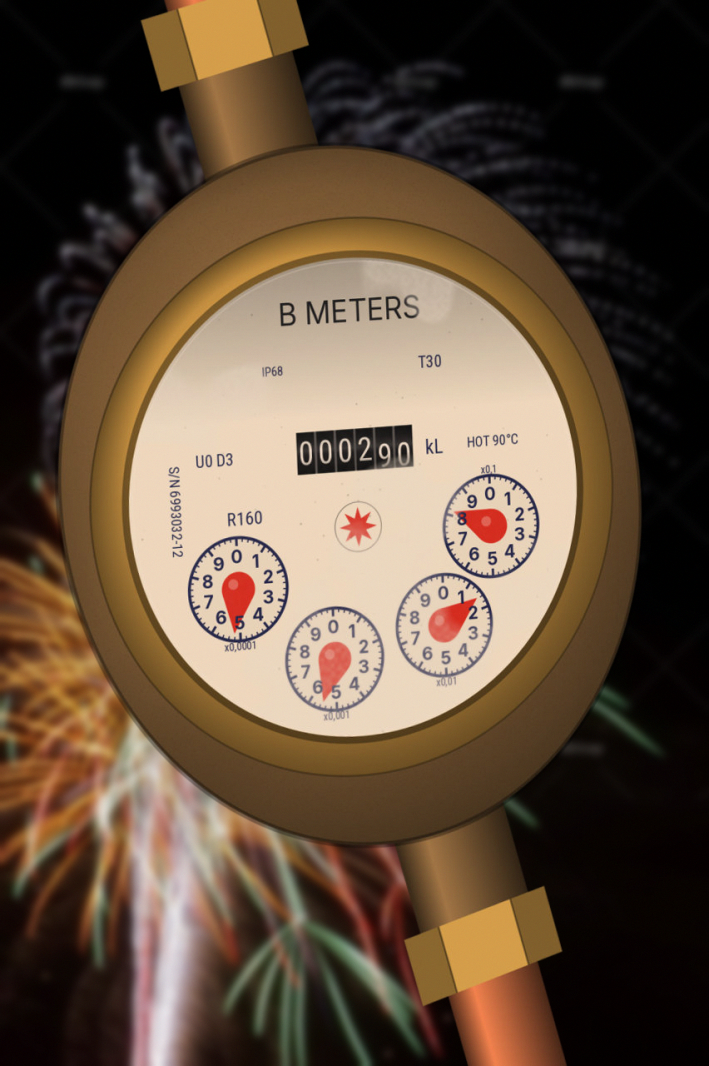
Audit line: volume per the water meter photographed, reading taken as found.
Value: 289.8155 kL
